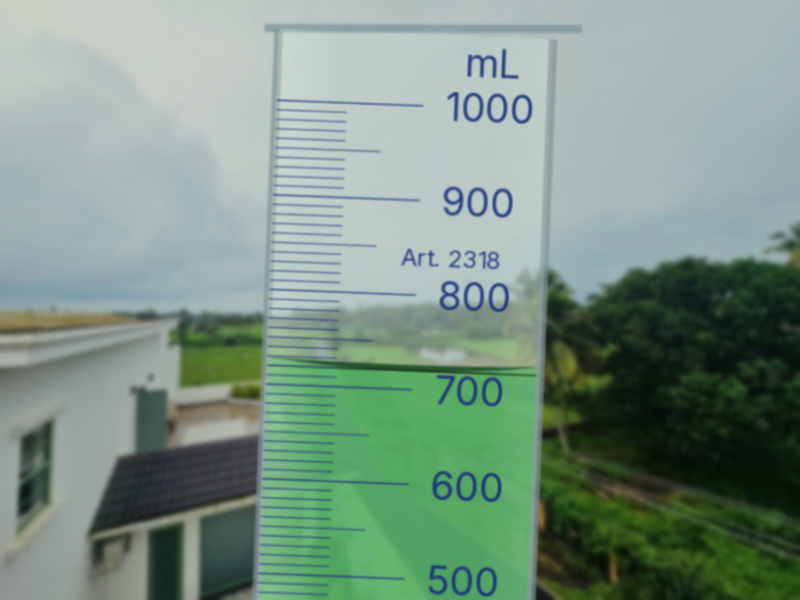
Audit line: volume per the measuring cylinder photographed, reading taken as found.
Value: 720 mL
